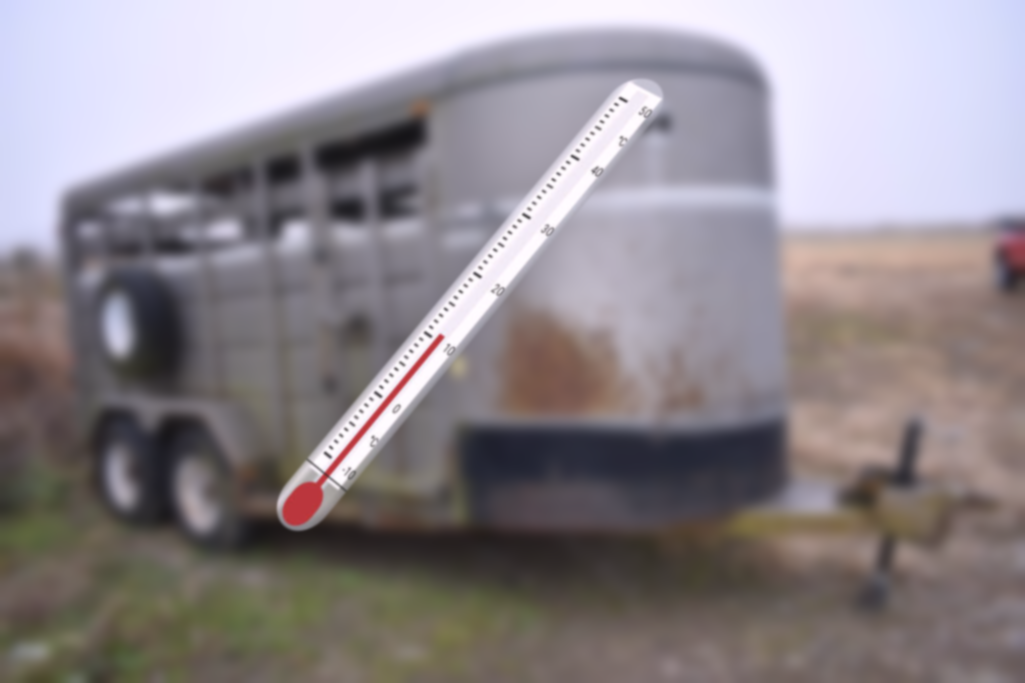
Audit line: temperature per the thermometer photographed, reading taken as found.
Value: 11 °C
